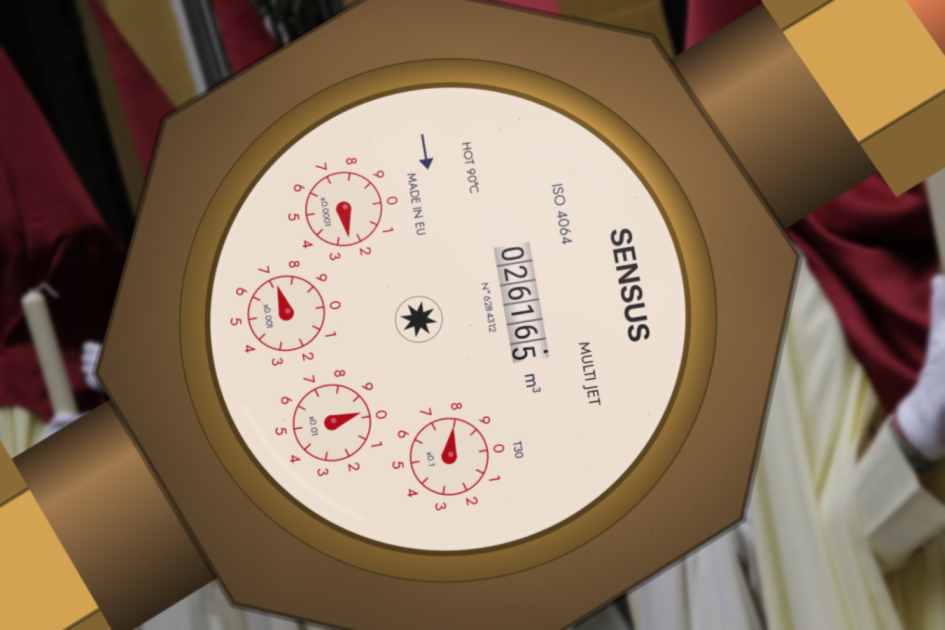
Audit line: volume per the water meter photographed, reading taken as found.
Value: 26164.7972 m³
